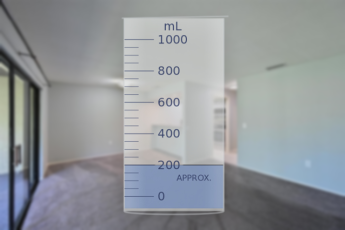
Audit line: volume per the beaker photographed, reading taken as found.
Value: 200 mL
